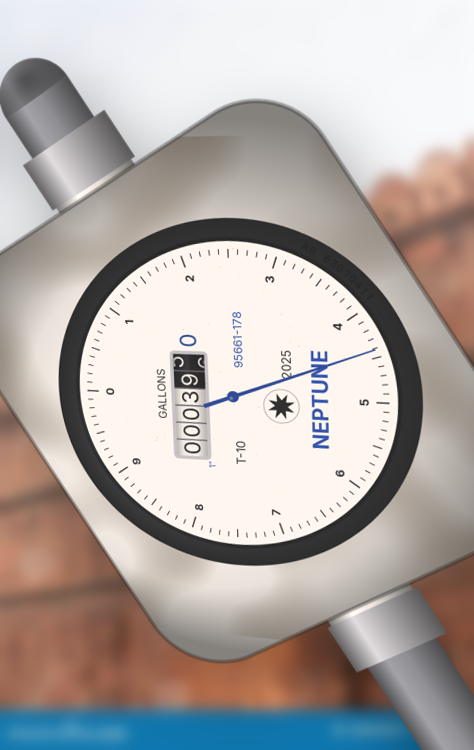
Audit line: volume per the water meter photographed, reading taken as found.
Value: 3954.4 gal
